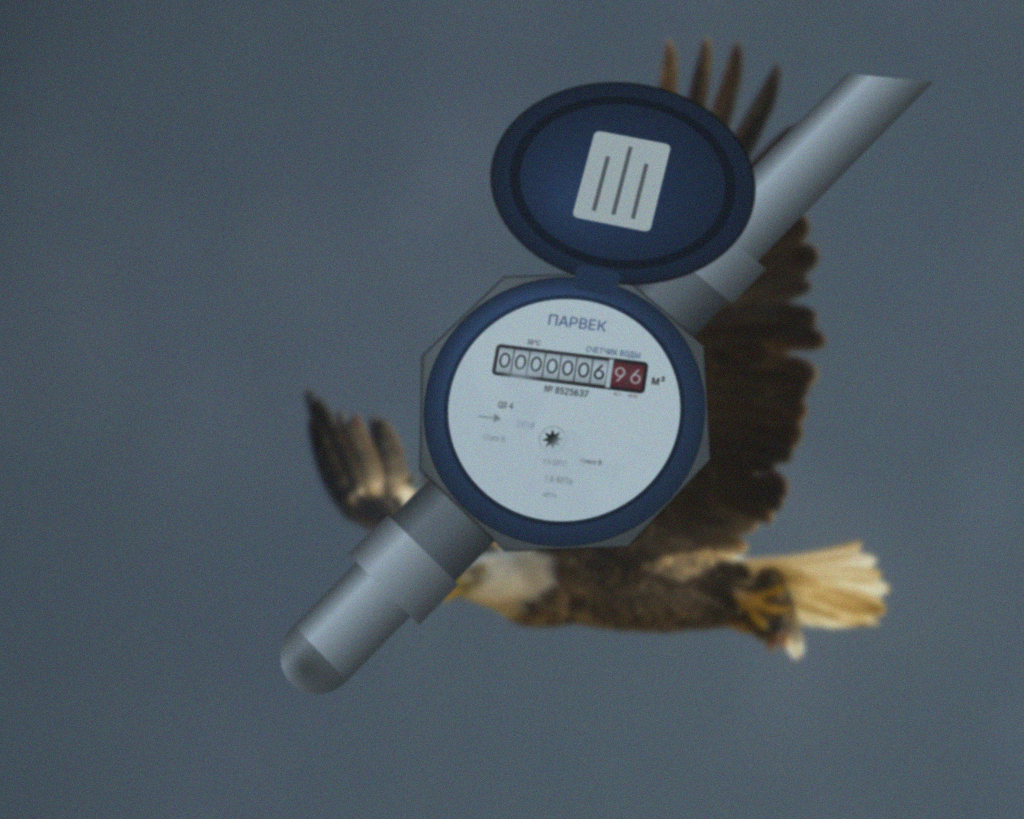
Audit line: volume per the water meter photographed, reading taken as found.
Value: 6.96 m³
